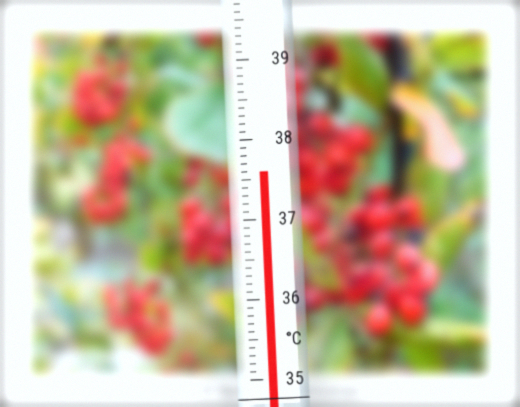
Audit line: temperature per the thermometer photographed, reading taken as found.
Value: 37.6 °C
